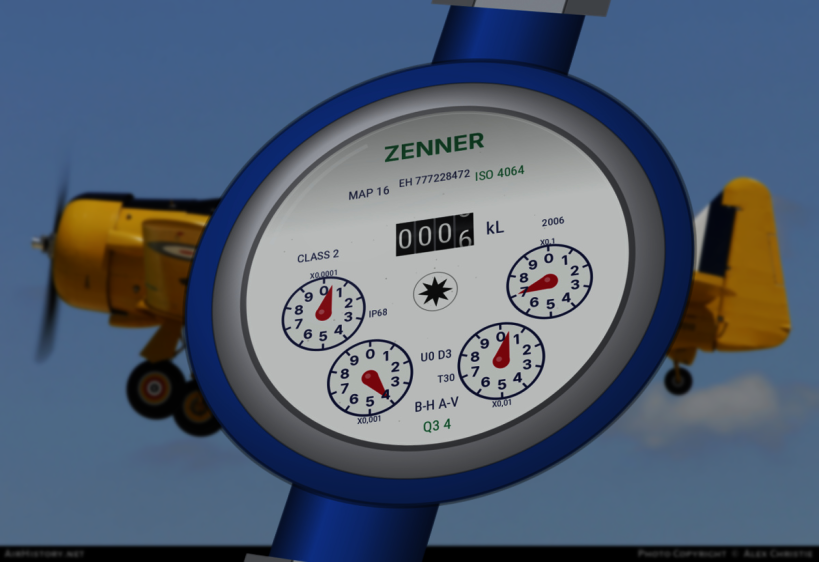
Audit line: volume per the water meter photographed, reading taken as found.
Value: 5.7040 kL
